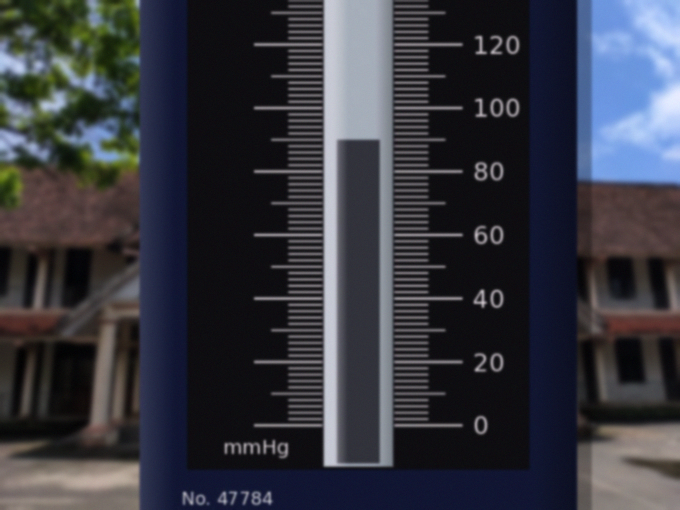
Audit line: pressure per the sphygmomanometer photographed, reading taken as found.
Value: 90 mmHg
